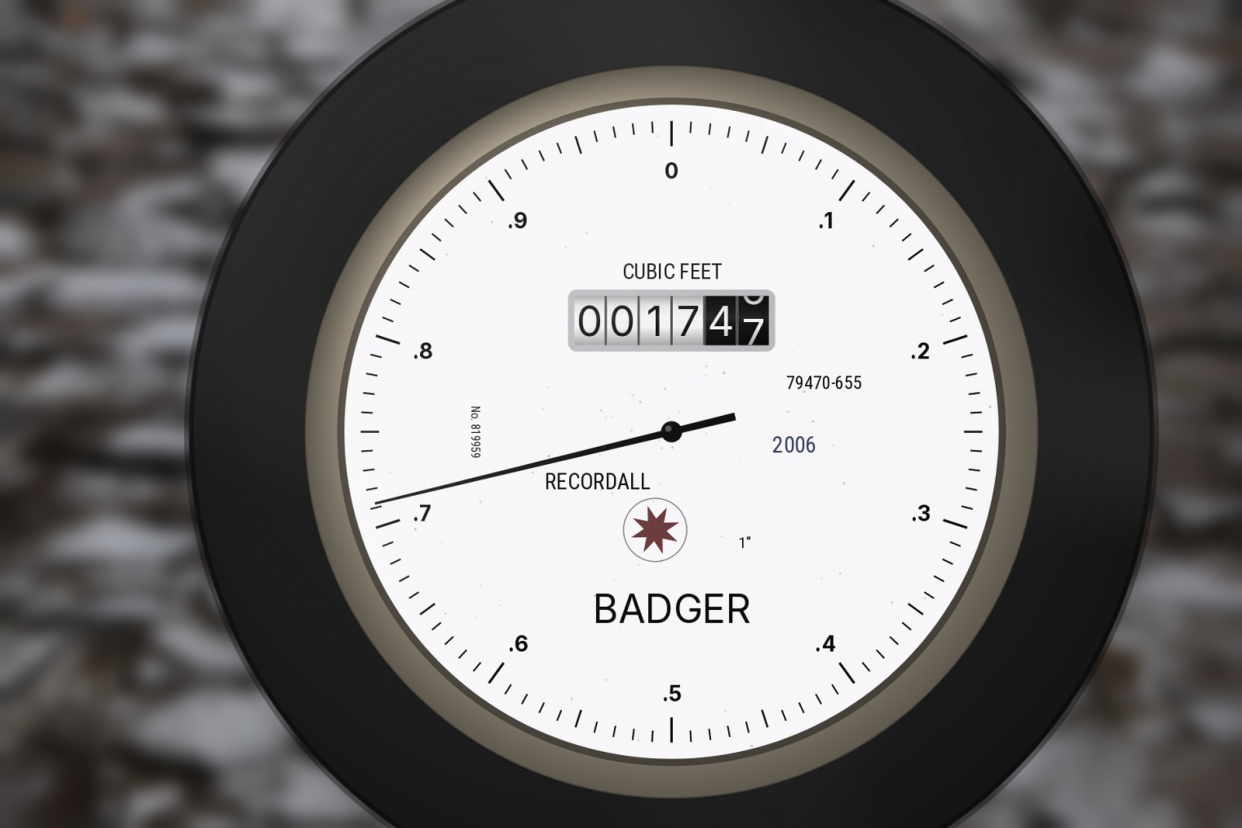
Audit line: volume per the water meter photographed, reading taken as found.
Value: 1746.71 ft³
